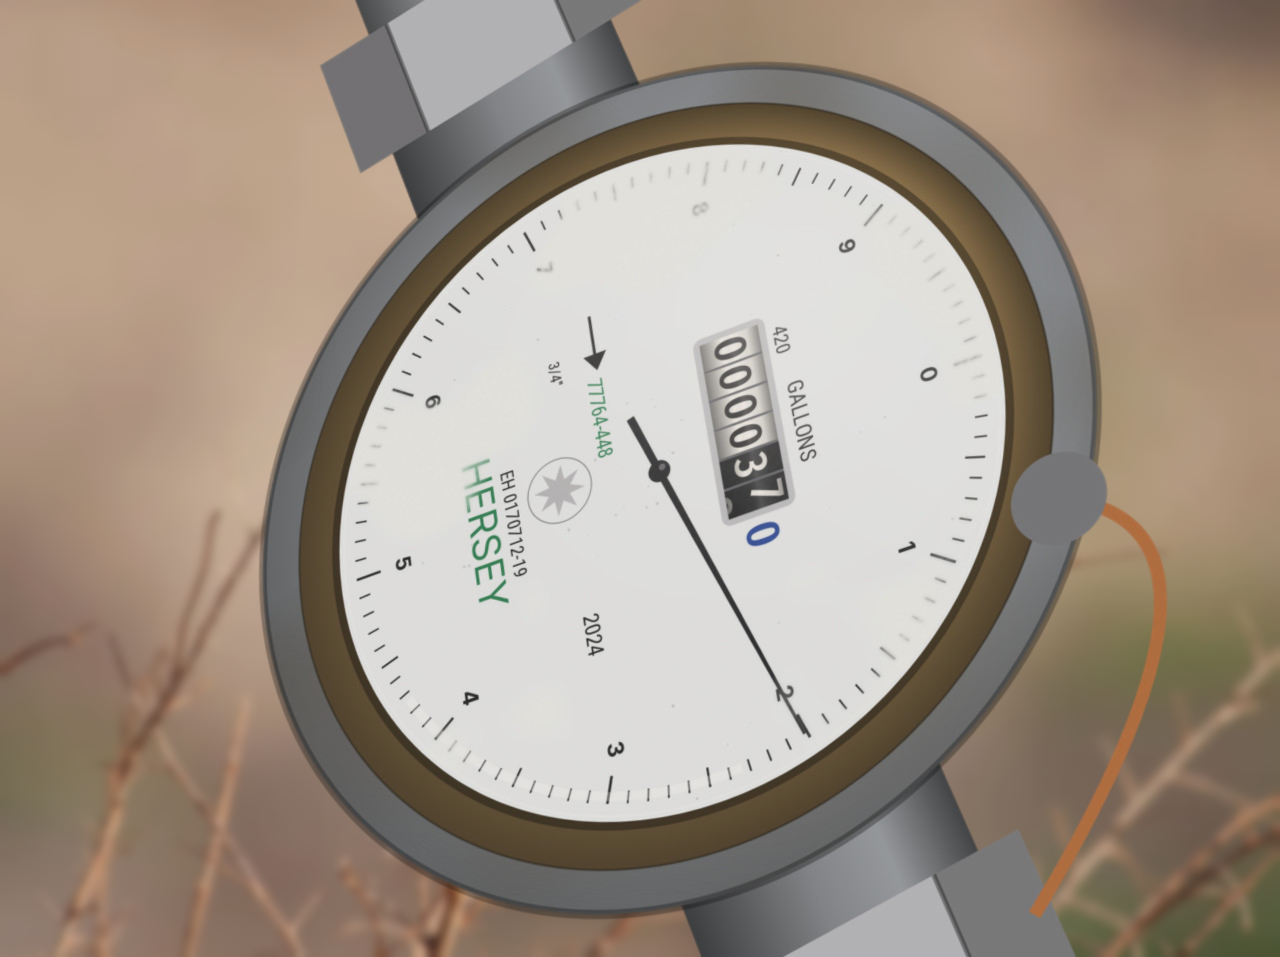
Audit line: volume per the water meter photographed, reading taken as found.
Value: 372.0 gal
